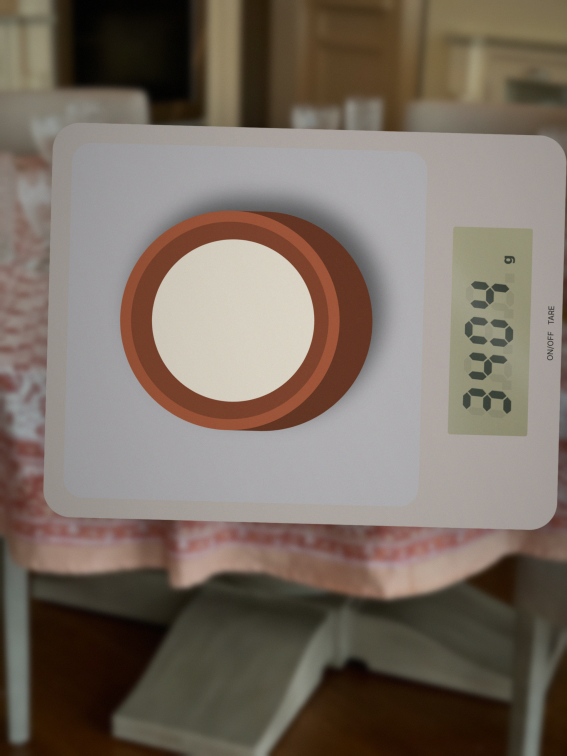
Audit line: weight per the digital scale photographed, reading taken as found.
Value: 3404 g
